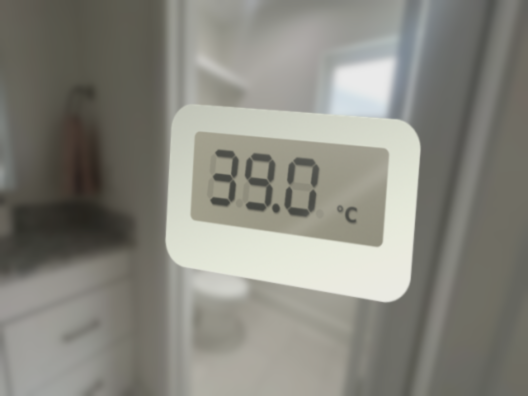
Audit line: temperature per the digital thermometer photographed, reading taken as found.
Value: 39.0 °C
